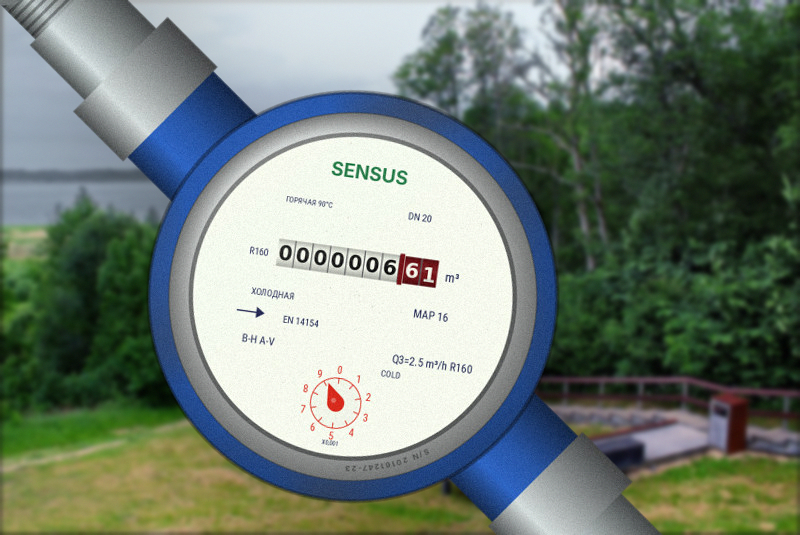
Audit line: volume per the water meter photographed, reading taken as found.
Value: 6.609 m³
